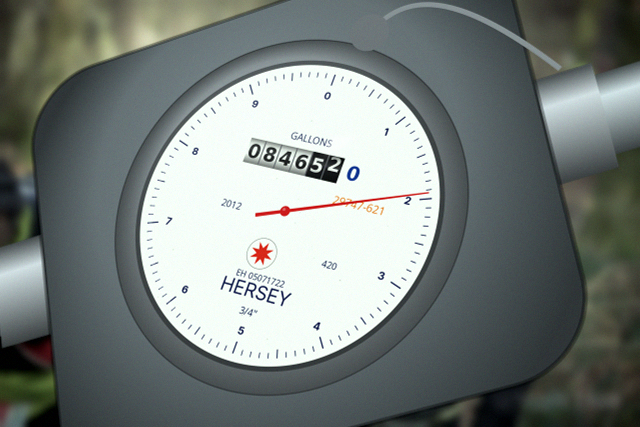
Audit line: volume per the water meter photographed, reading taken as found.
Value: 846521.9 gal
